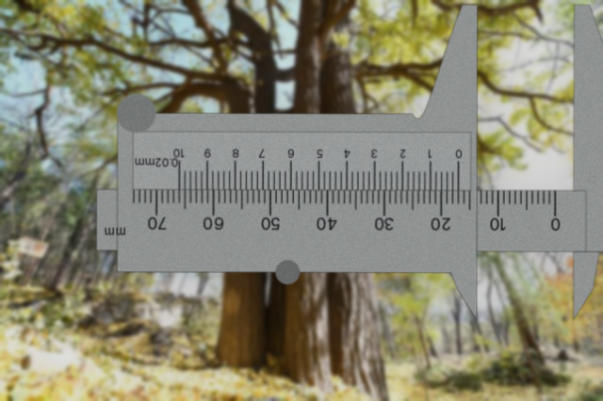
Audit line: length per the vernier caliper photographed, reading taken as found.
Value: 17.0 mm
